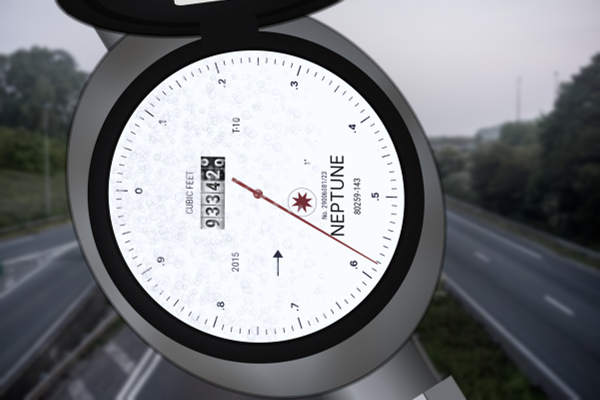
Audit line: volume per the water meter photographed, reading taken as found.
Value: 933428.58 ft³
